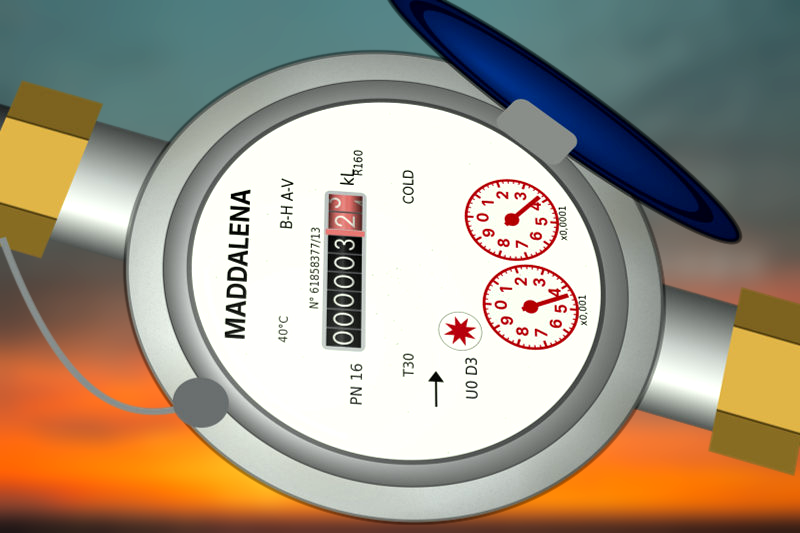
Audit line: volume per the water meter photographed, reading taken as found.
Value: 3.2343 kL
